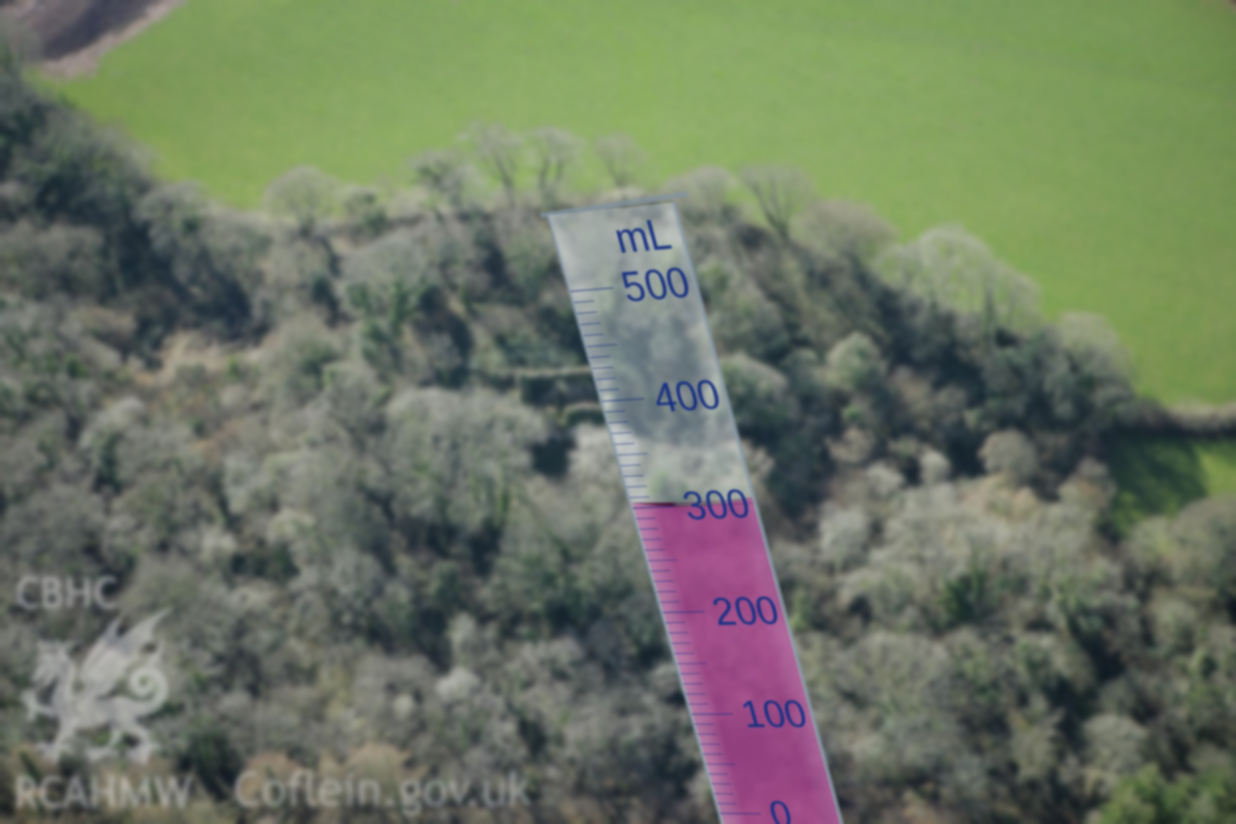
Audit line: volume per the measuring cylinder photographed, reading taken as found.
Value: 300 mL
